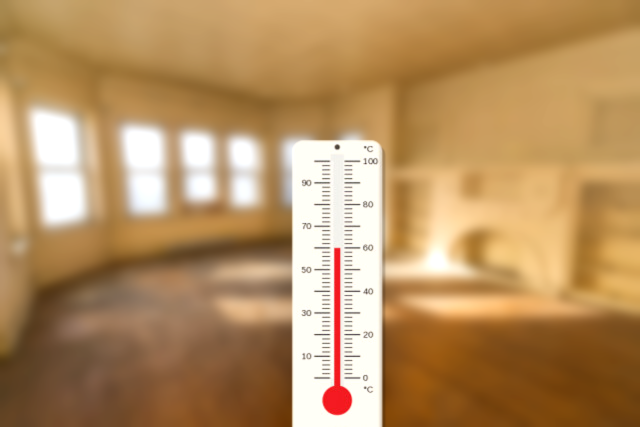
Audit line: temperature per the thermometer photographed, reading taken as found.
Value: 60 °C
